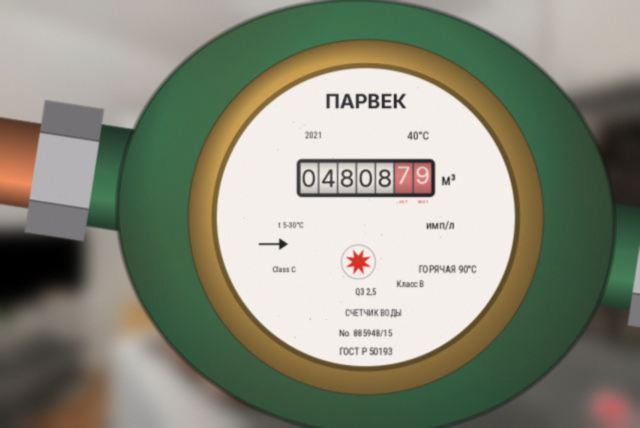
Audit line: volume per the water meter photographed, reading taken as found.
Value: 4808.79 m³
